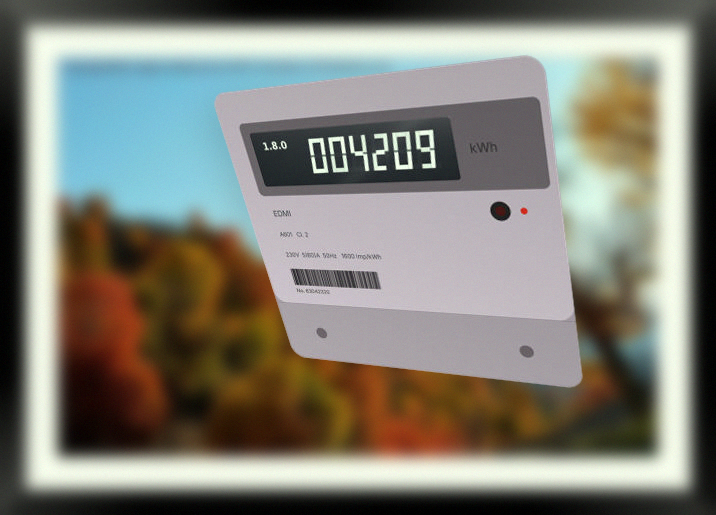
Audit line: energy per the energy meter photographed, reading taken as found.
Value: 4209 kWh
